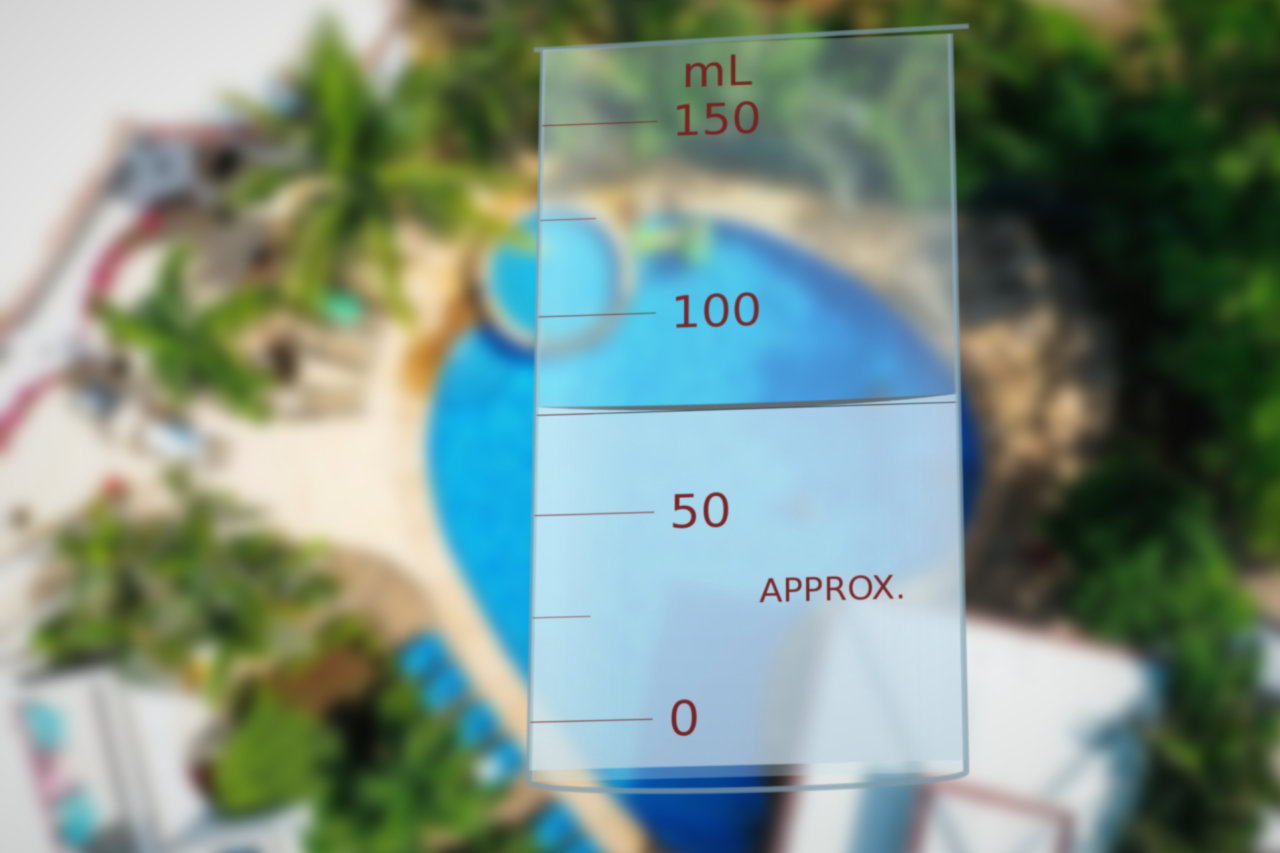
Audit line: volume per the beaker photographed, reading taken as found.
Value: 75 mL
